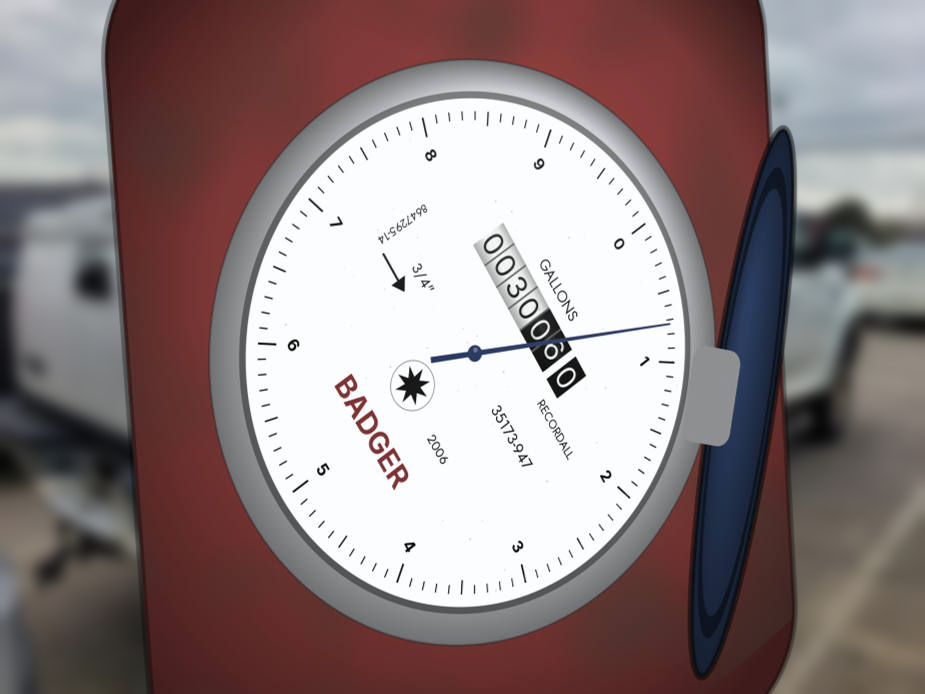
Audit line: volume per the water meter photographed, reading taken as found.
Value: 30060.7 gal
